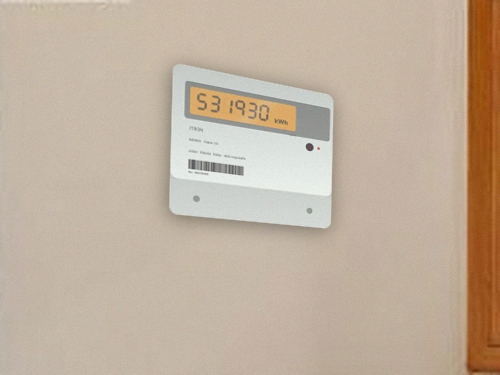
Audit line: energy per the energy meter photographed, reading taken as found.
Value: 531930 kWh
